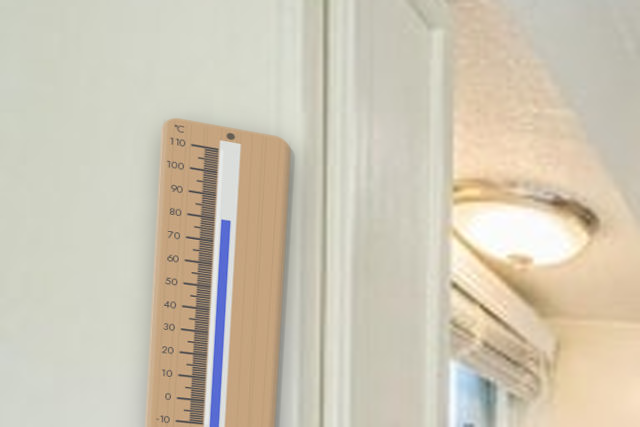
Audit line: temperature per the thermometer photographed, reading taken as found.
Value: 80 °C
